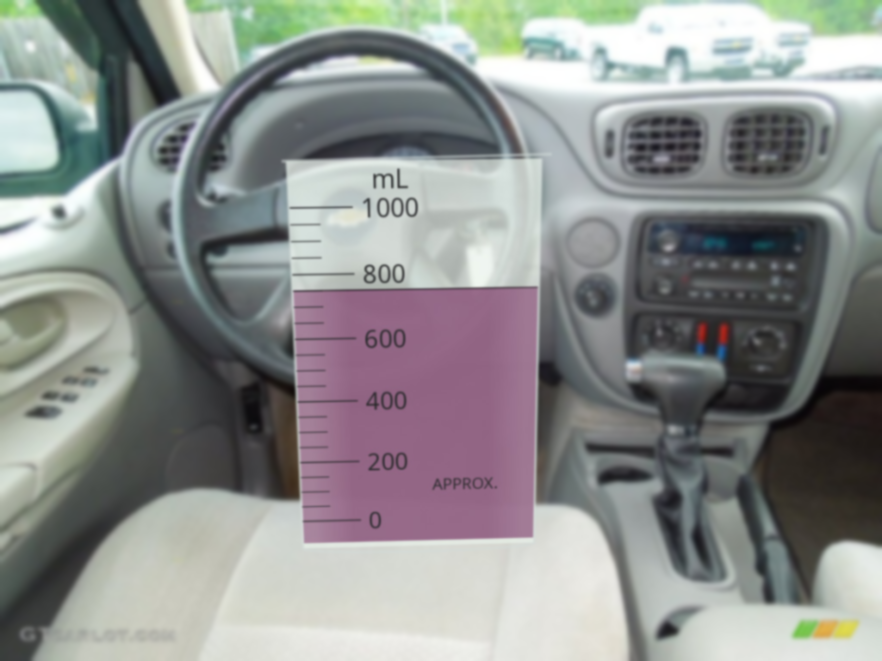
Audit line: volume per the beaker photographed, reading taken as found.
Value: 750 mL
